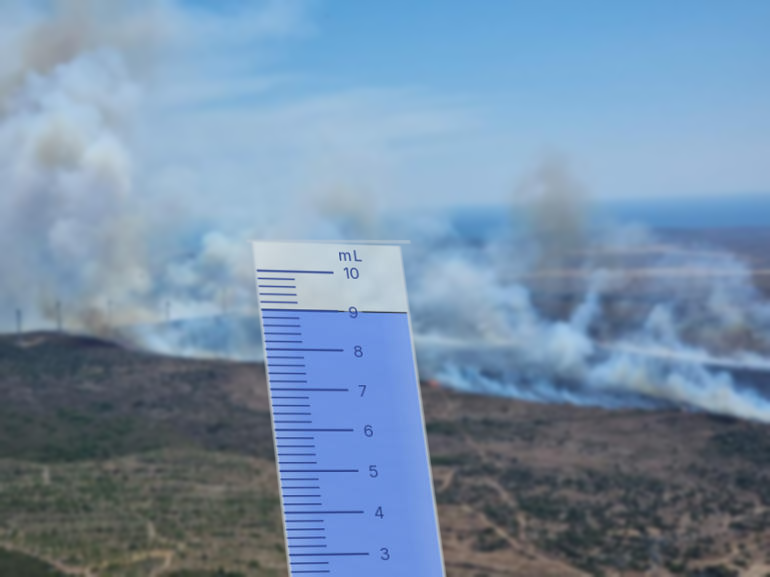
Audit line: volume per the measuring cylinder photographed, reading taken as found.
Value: 9 mL
